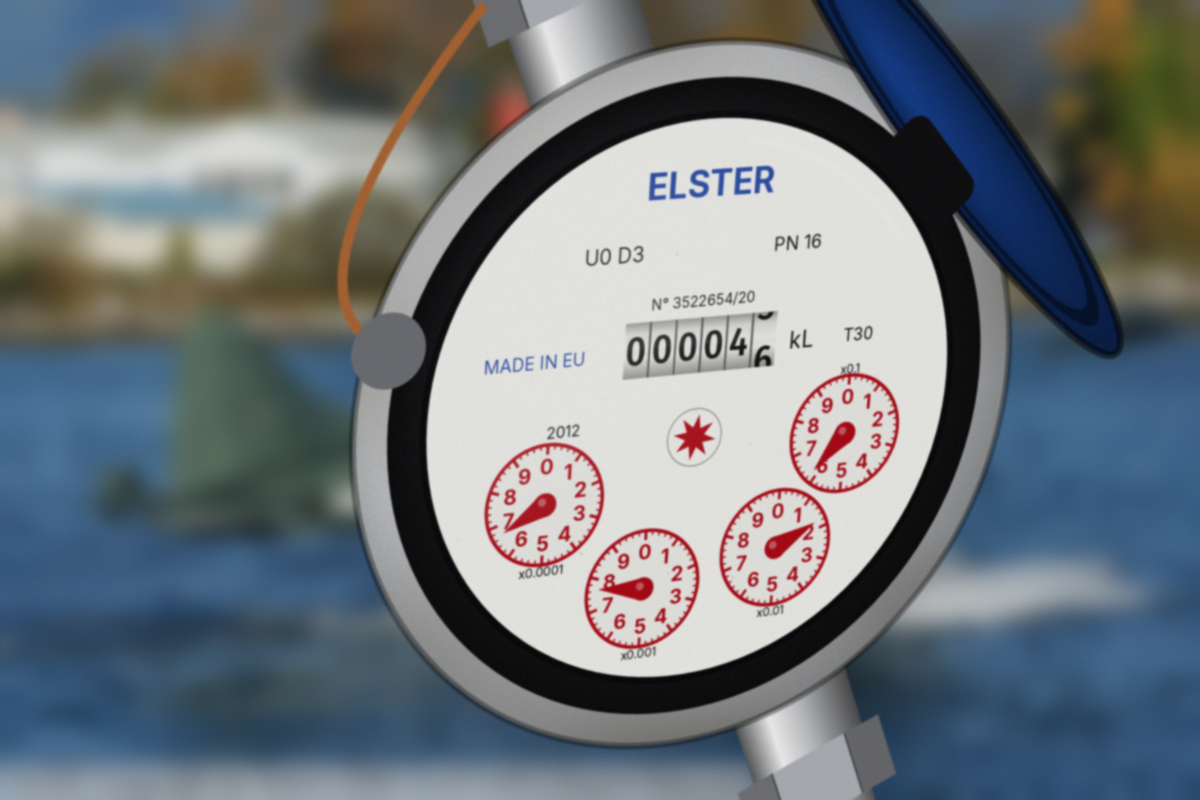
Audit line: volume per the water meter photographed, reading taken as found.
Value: 45.6176 kL
